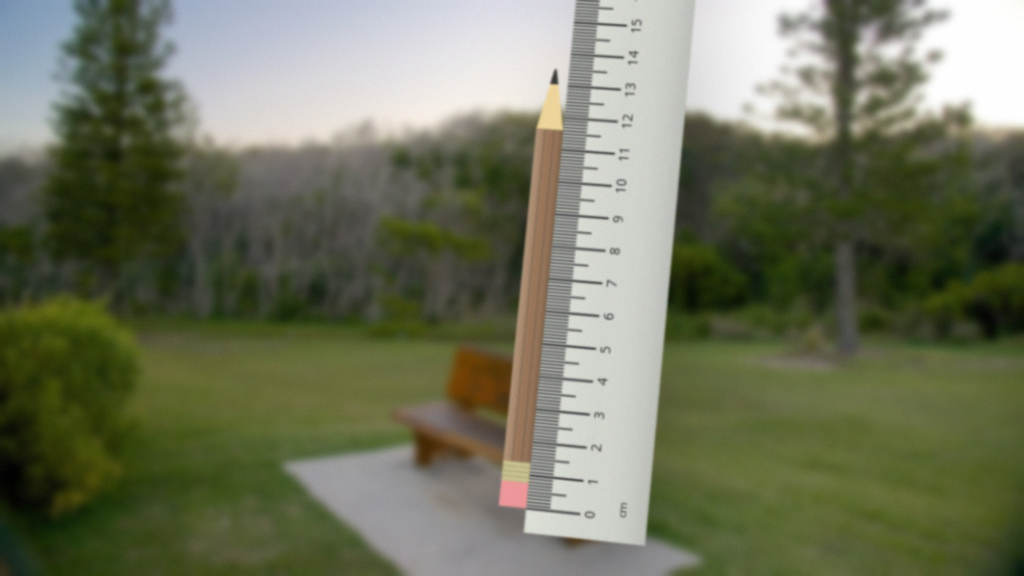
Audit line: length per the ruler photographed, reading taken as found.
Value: 13.5 cm
